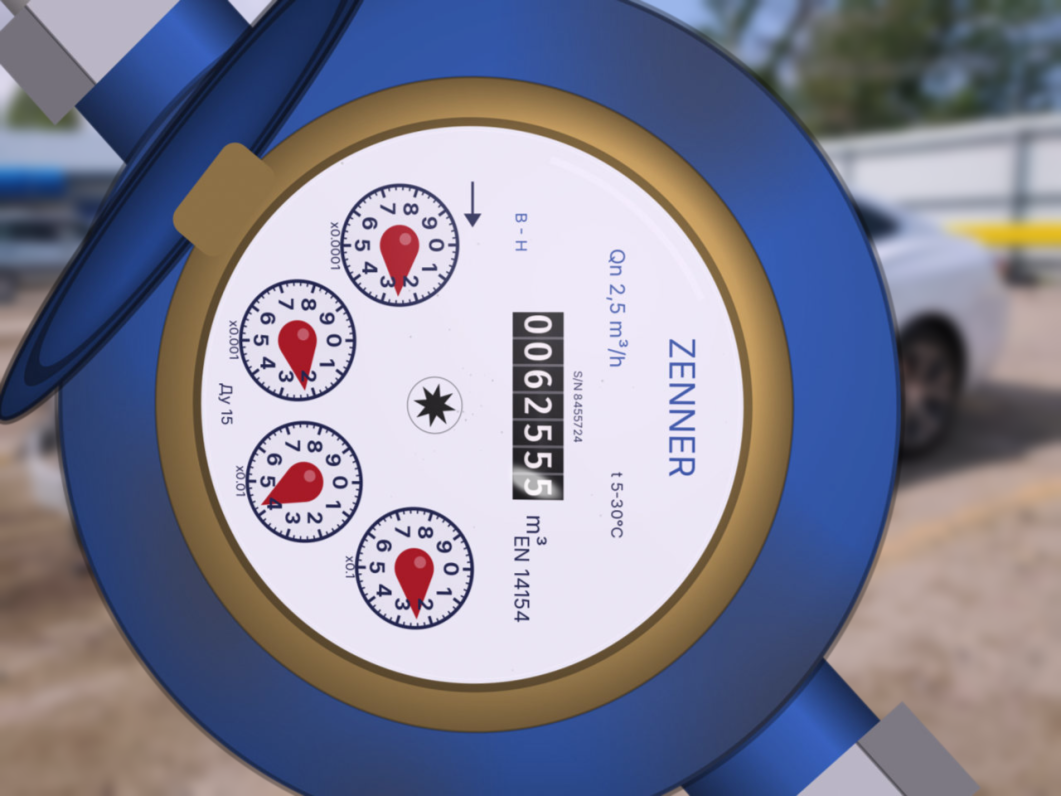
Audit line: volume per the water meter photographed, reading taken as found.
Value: 62555.2422 m³
